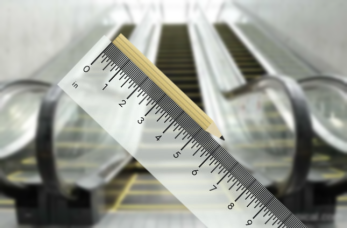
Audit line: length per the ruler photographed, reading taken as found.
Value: 6 in
